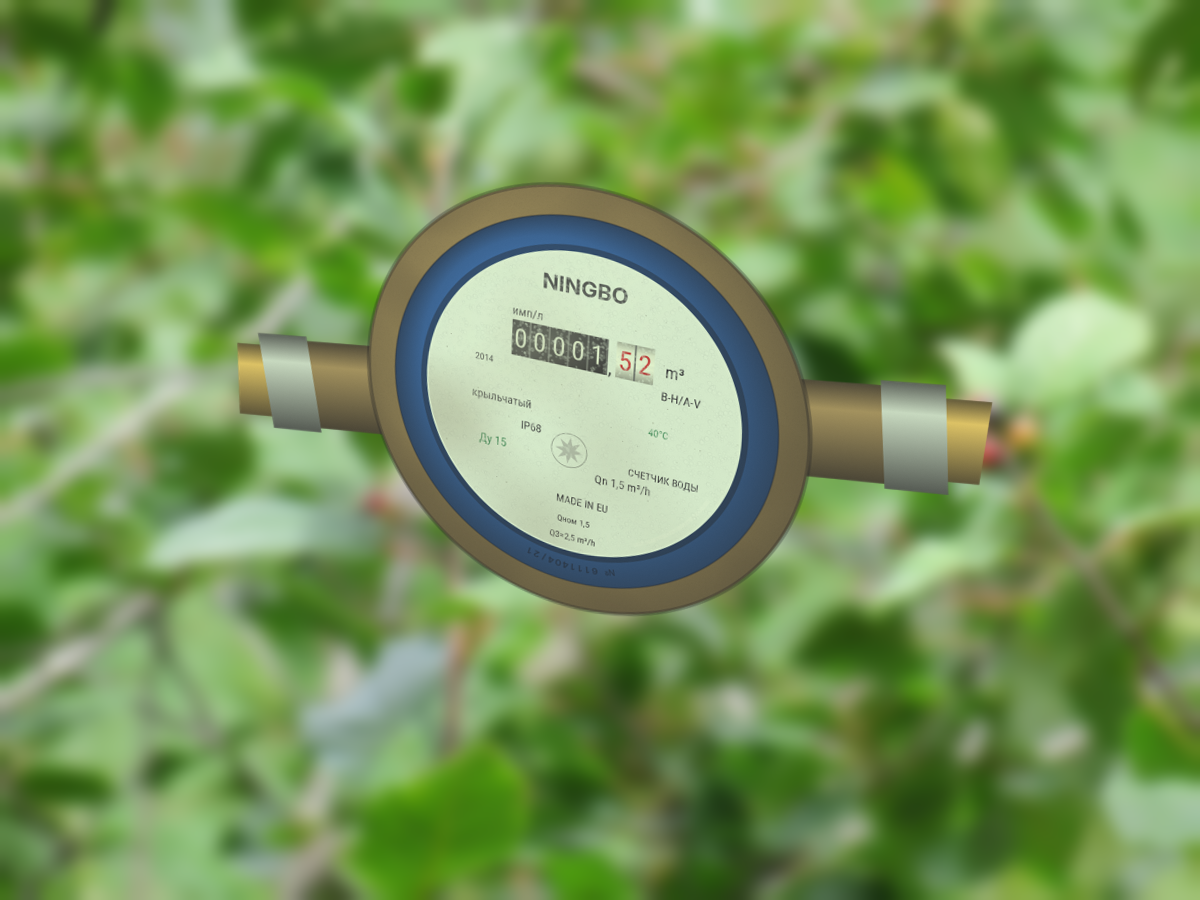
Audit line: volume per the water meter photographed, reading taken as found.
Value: 1.52 m³
